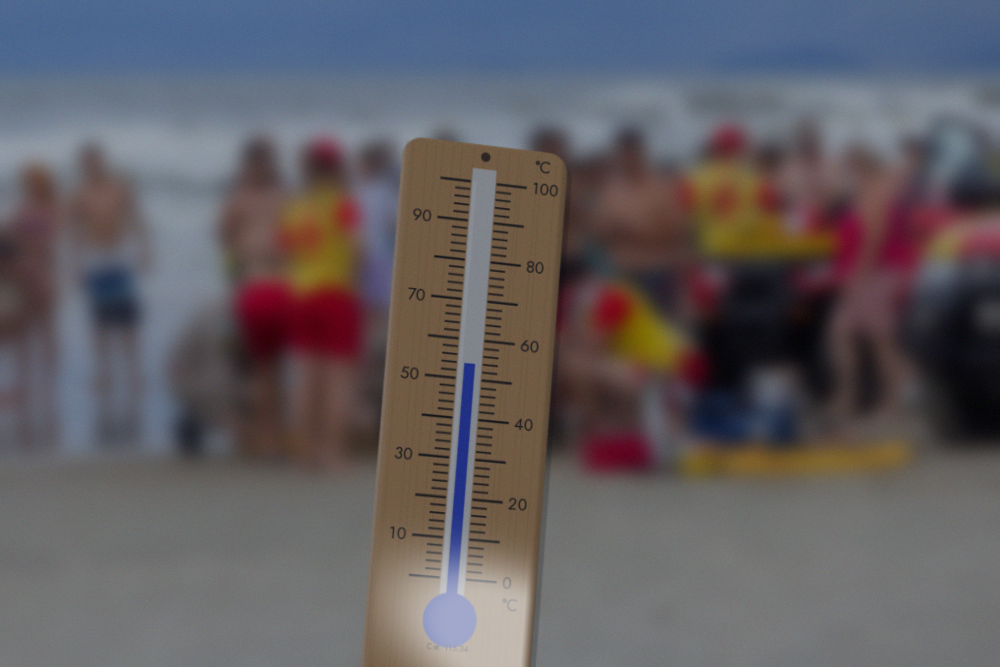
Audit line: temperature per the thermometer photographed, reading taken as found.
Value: 54 °C
